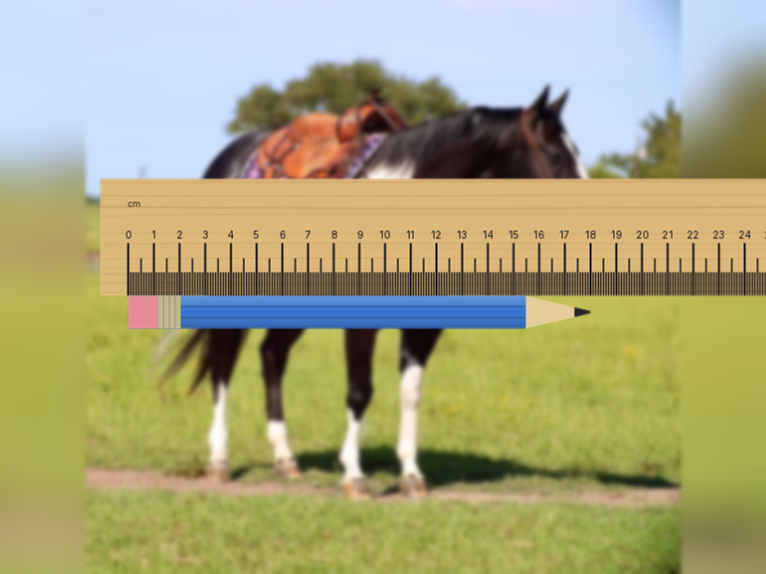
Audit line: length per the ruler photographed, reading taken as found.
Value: 18 cm
